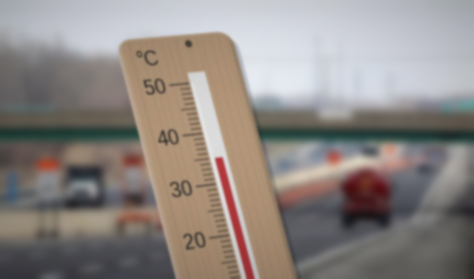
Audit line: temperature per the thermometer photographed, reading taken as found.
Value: 35 °C
